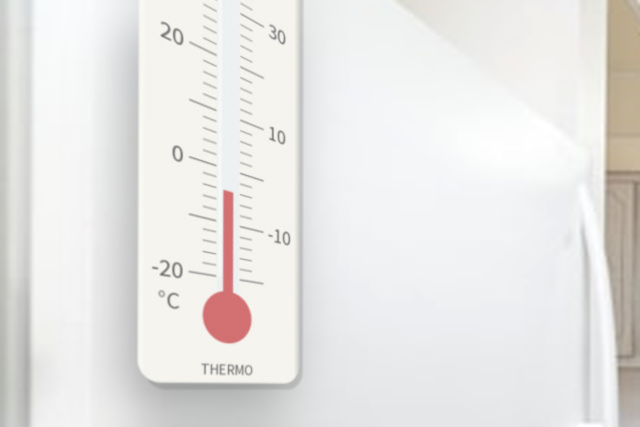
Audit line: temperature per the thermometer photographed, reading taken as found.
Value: -4 °C
